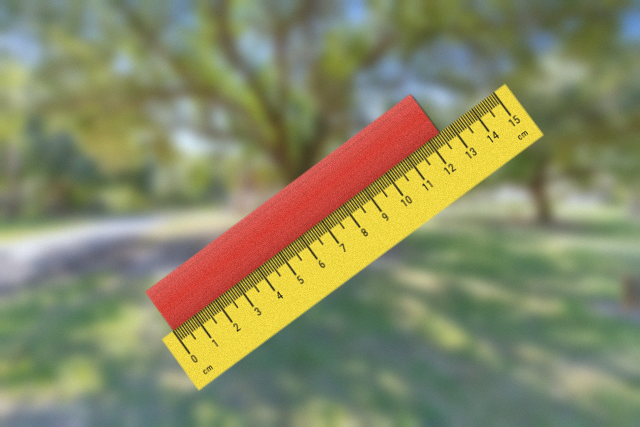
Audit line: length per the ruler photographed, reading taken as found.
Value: 12.5 cm
